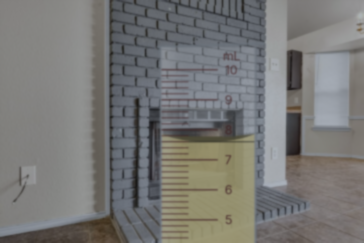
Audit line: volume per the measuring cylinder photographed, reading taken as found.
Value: 7.6 mL
